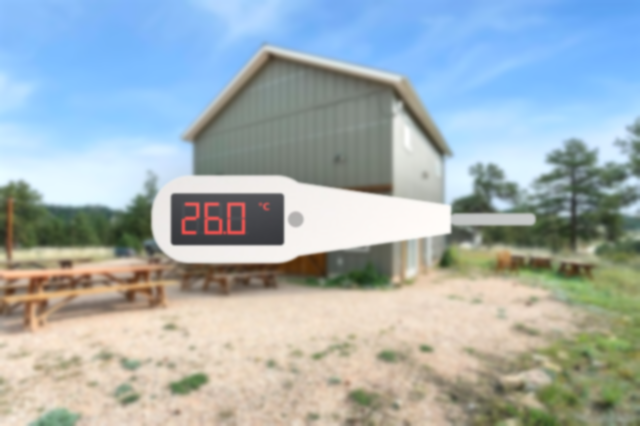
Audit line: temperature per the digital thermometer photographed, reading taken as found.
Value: 26.0 °C
